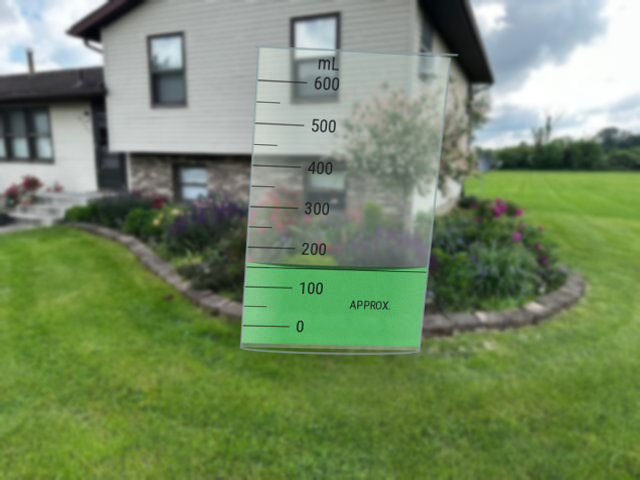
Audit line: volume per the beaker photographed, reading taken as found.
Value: 150 mL
